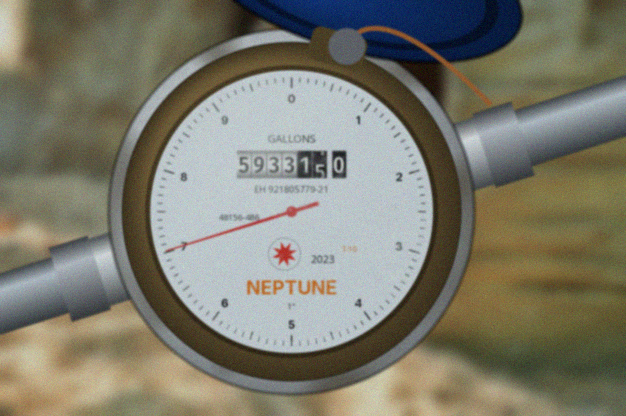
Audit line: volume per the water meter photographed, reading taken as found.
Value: 5933147.0 gal
